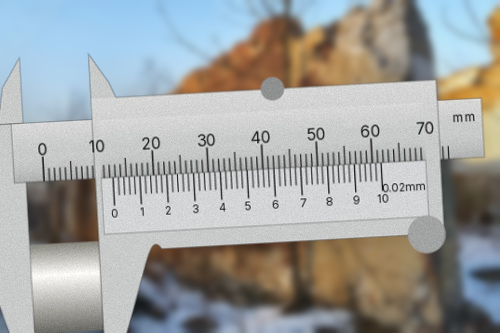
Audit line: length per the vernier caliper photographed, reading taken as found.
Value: 12.6 mm
